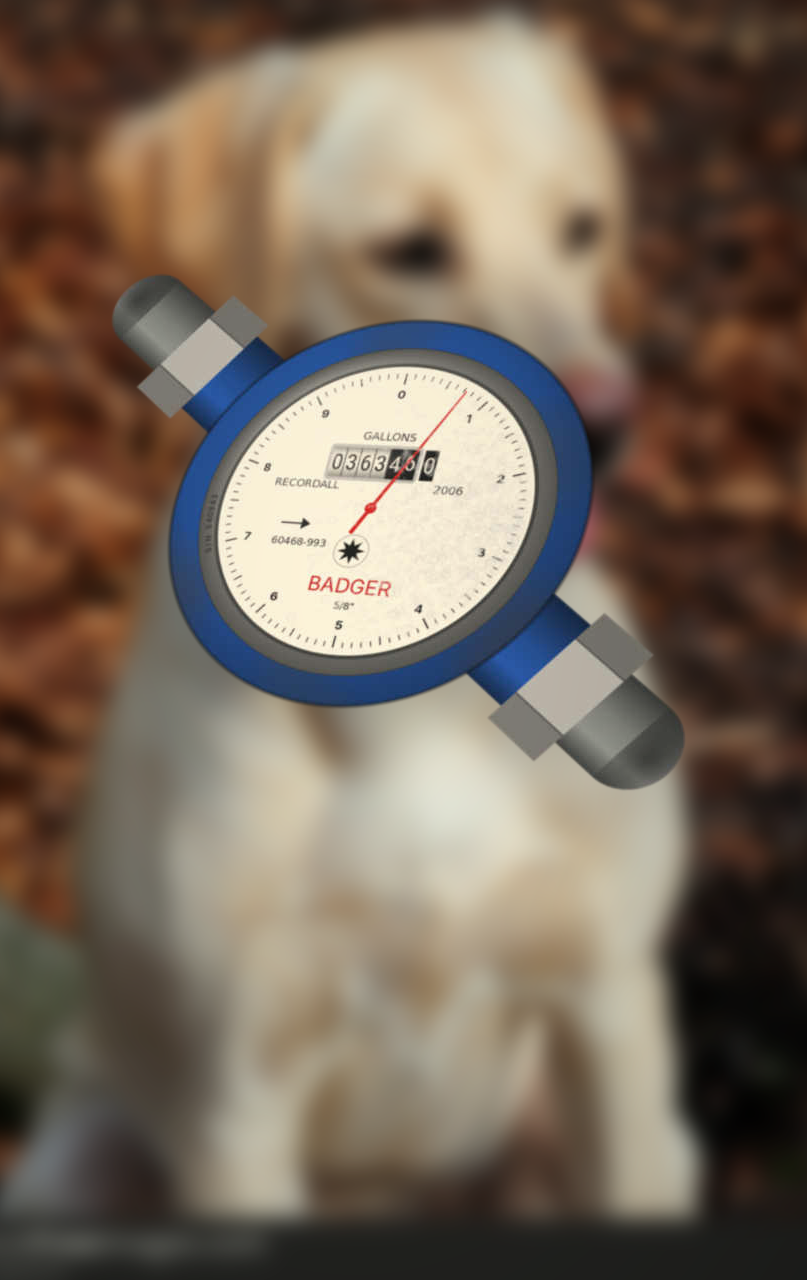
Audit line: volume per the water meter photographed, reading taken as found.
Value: 363460.7 gal
